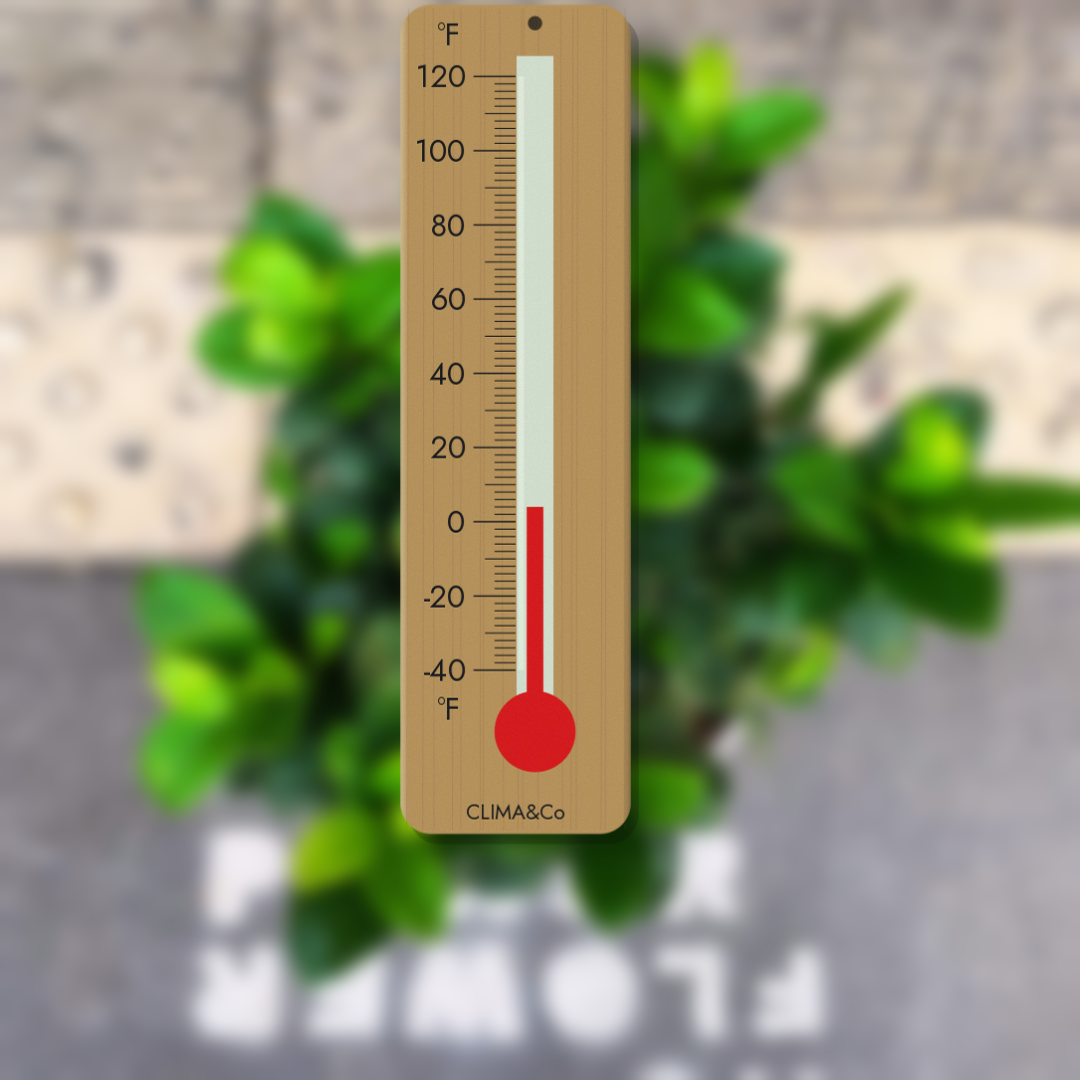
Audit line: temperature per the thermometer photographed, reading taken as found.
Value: 4 °F
